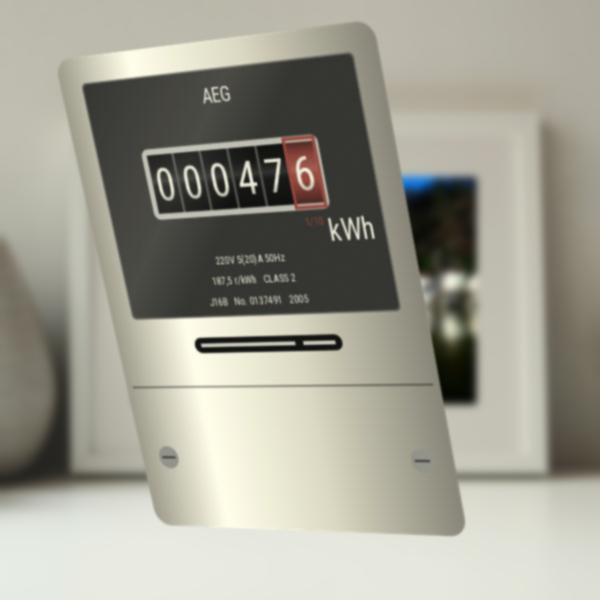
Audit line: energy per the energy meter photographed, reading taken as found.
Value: 47.6 kWh
